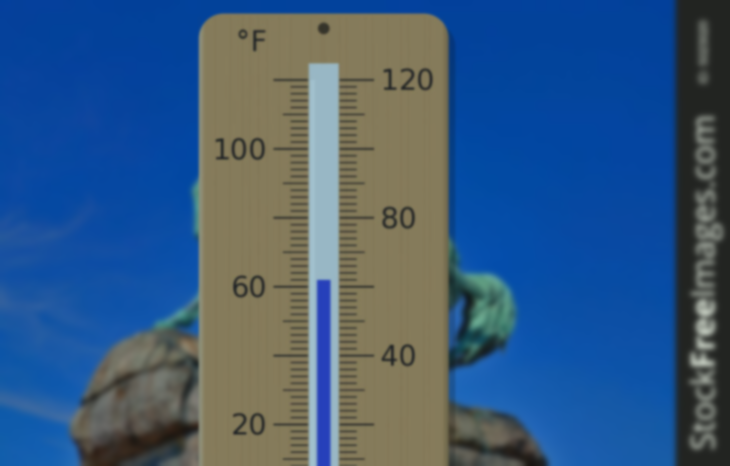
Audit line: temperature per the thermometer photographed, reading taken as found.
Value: 62 °F
